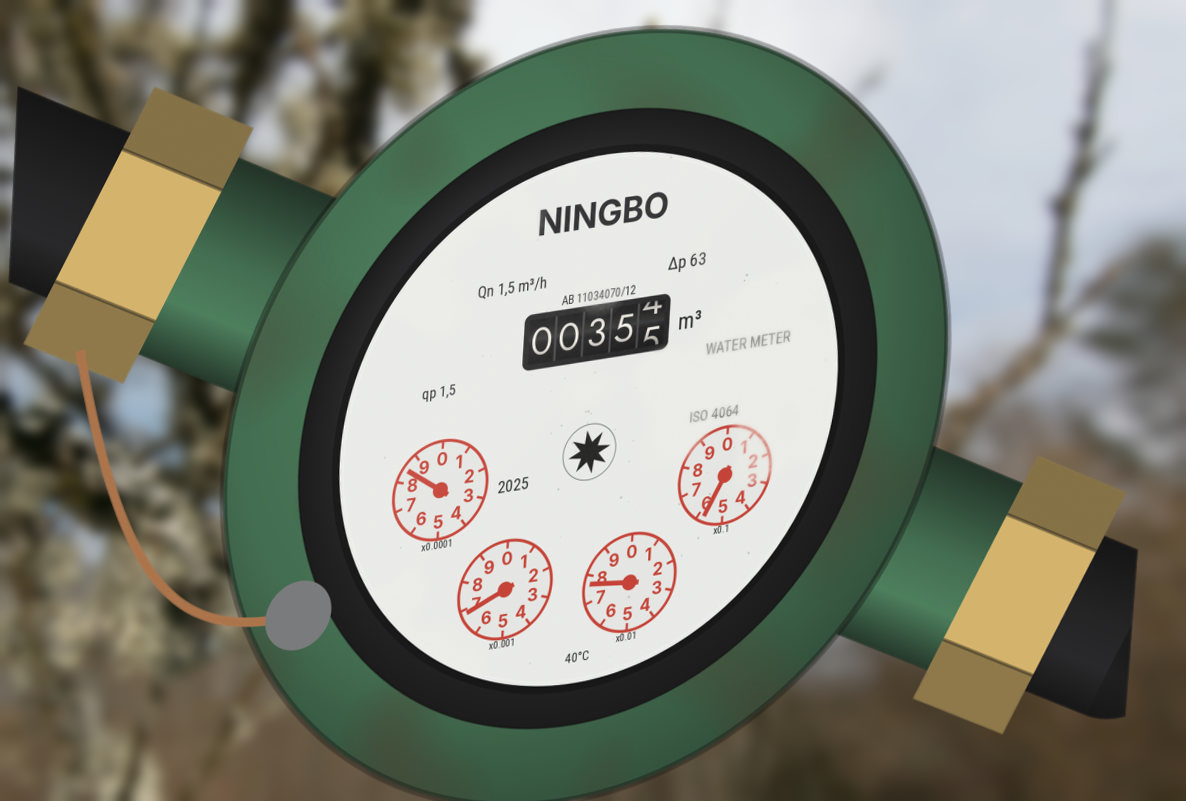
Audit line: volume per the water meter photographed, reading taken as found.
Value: 354.5768 m³
